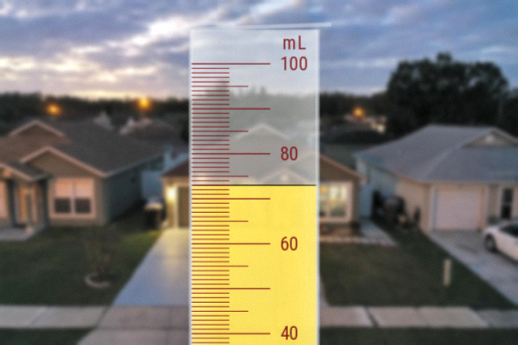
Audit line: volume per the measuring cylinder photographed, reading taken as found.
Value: 73 mL
